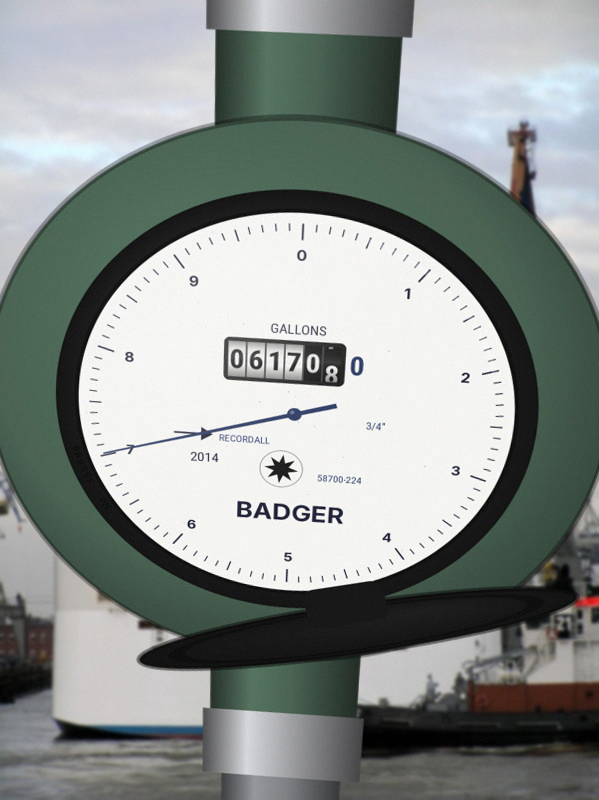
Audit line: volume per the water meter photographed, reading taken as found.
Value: 617077.0 gal
